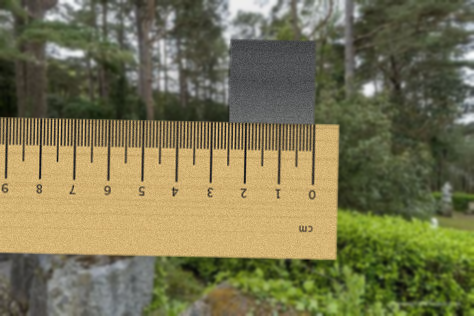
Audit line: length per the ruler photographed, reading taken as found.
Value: 2.5 cm
